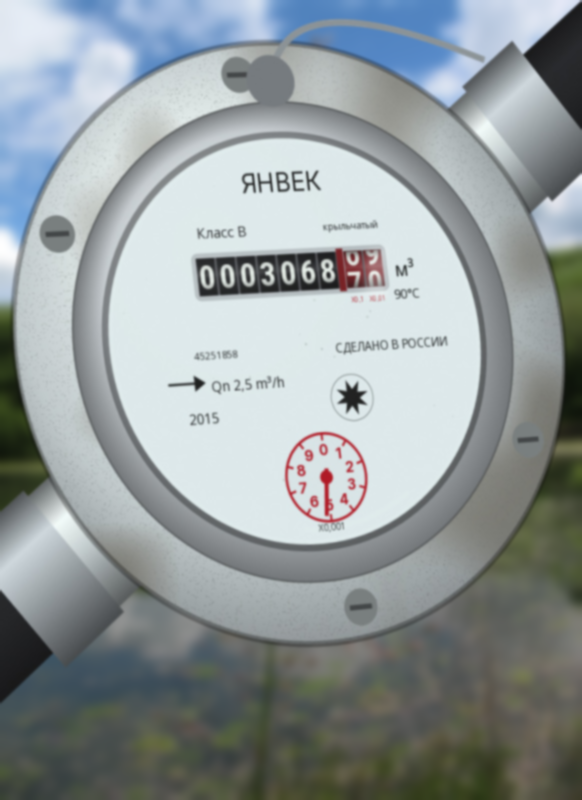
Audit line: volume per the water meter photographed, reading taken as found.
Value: 3068.695 m³
